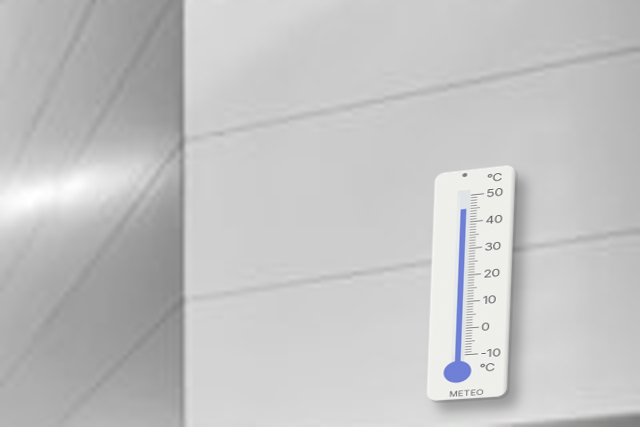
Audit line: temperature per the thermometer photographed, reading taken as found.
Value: 45 °C
